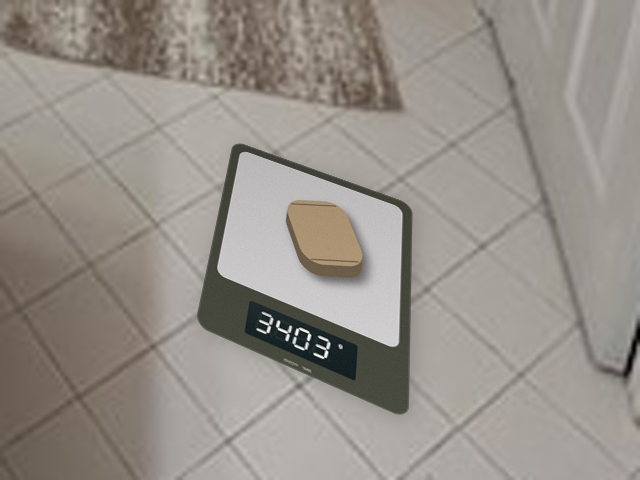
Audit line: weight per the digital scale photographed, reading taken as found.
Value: 3403 g
